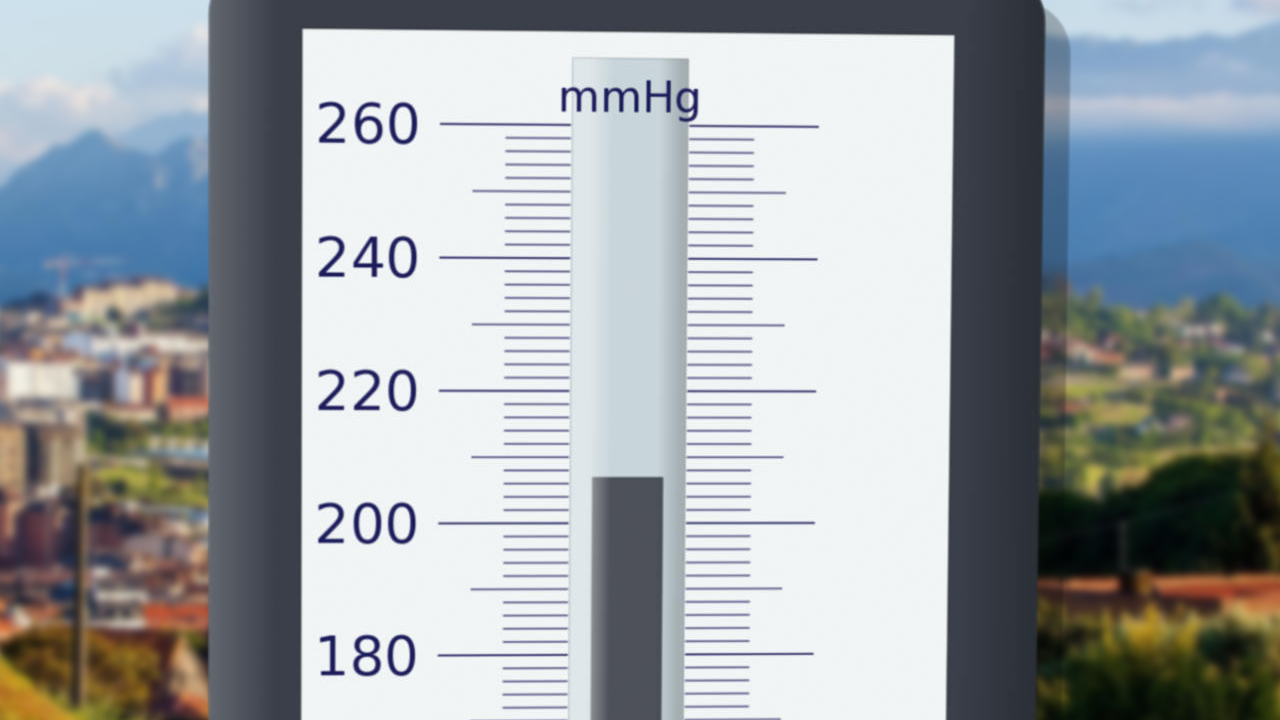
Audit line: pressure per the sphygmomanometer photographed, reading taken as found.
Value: 207 mmHg
